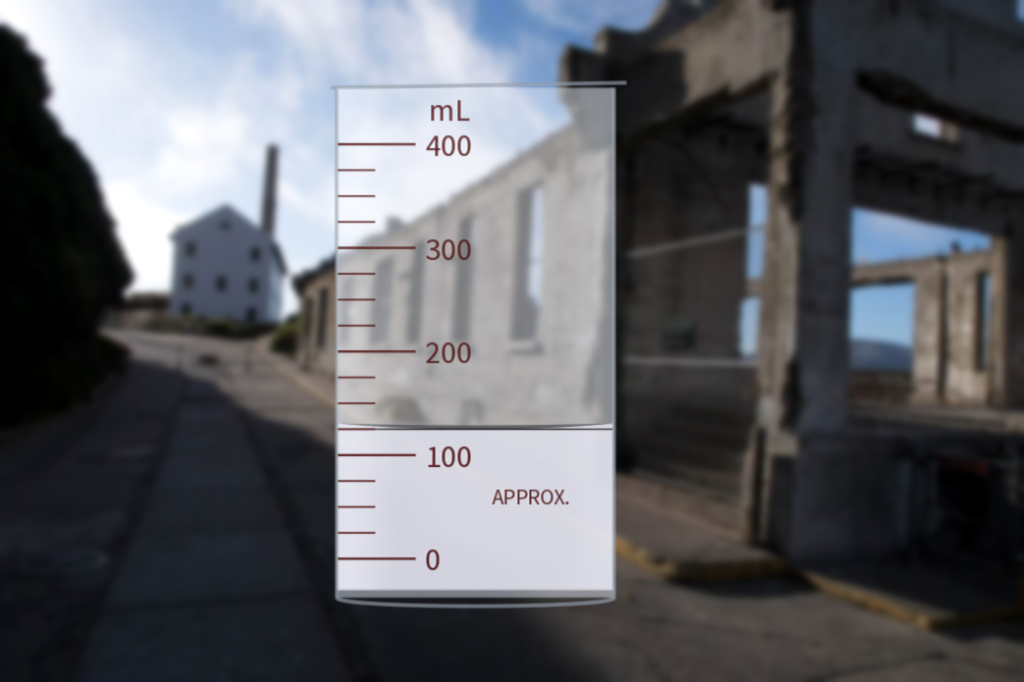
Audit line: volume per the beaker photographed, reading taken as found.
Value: 125 mL
